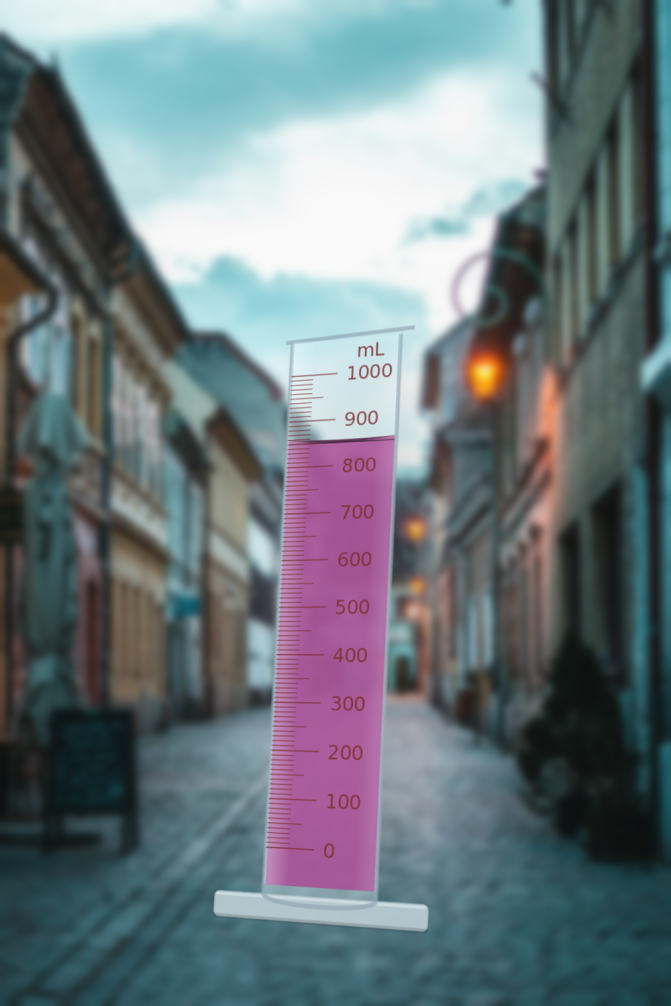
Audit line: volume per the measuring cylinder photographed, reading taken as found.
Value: 850 mL
